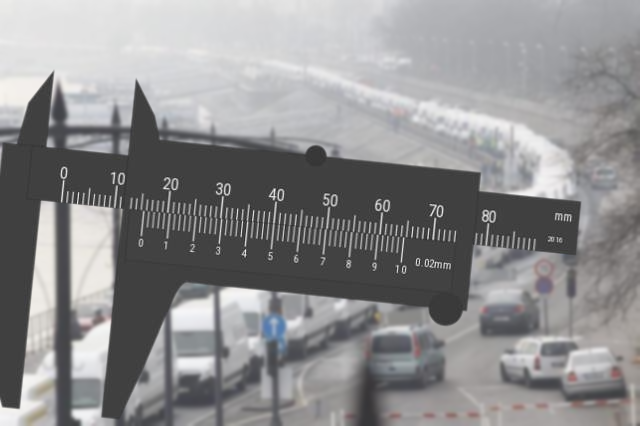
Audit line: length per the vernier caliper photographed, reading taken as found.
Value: 15.5 mm
